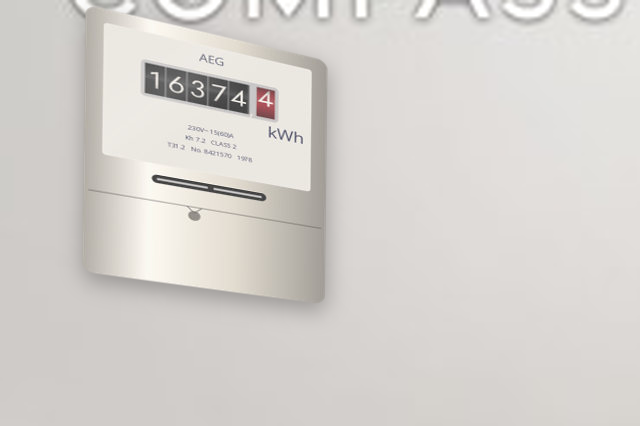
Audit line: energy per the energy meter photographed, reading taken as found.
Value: 16374.4 kWh
